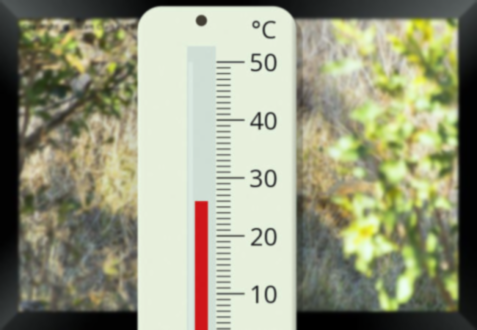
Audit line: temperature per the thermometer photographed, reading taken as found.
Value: 26 °C
